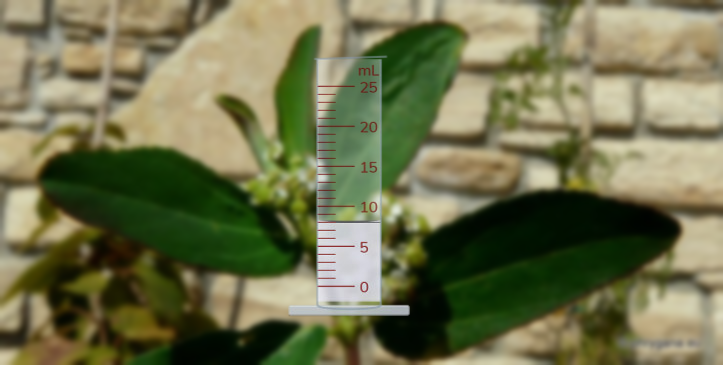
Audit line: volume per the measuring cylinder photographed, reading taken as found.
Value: 8 mL
